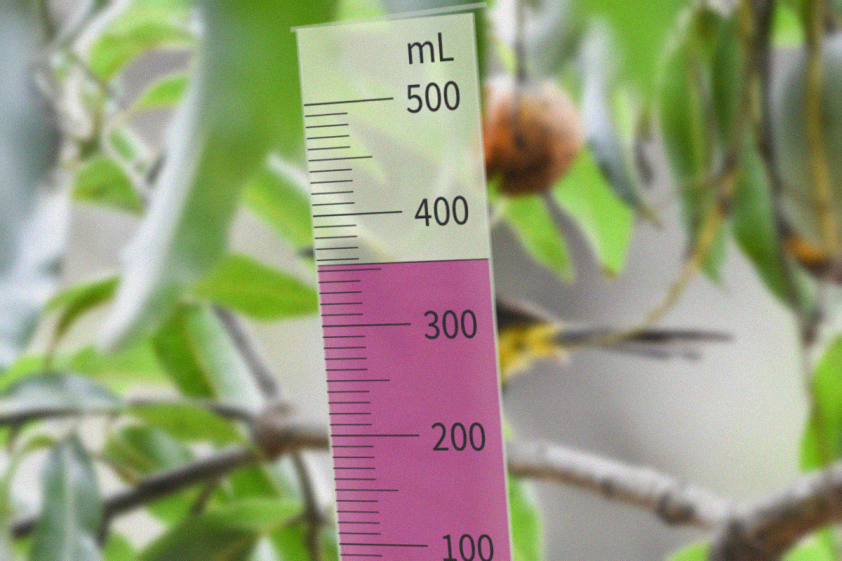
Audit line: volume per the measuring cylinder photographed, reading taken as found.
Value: 355 mL
